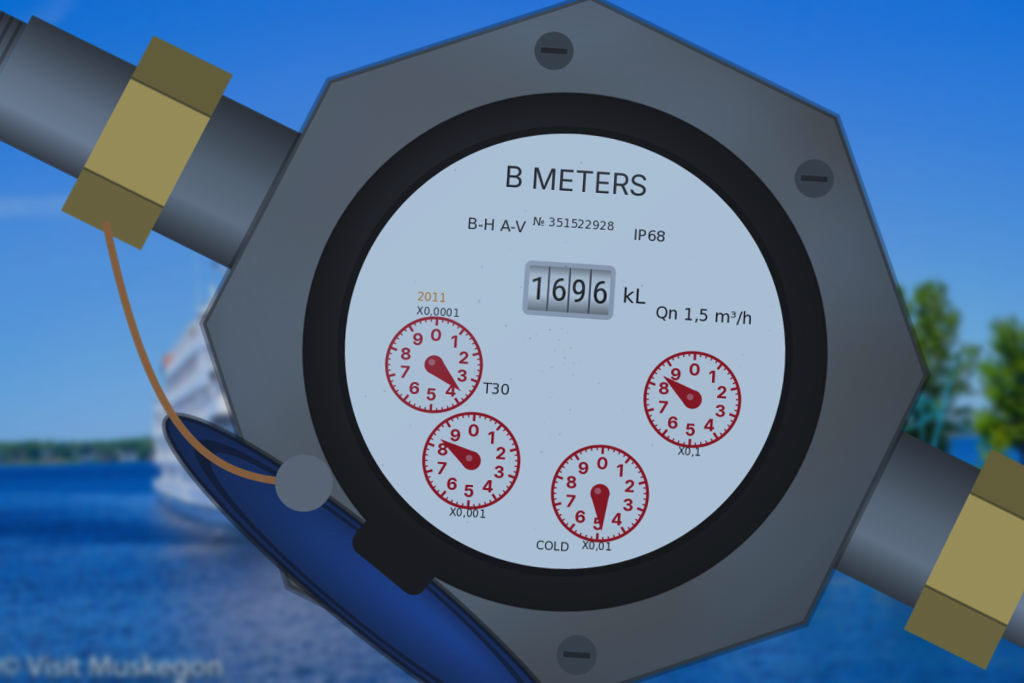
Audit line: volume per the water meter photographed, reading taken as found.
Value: 1696.8483 kL
